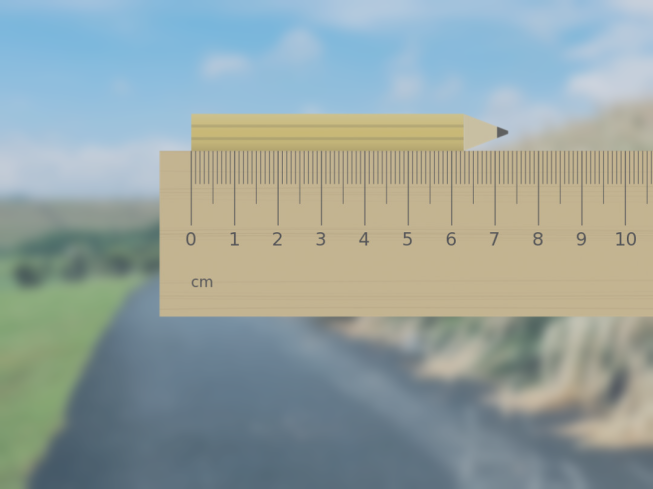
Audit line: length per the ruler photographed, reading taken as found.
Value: 7.3 cm
